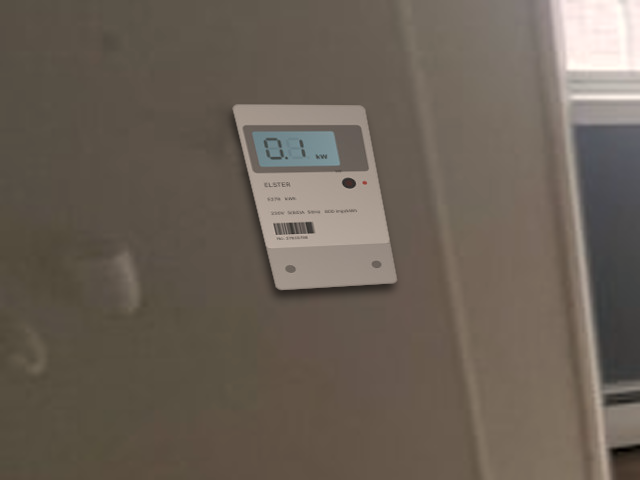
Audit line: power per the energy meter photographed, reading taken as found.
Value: 0.1 kW
